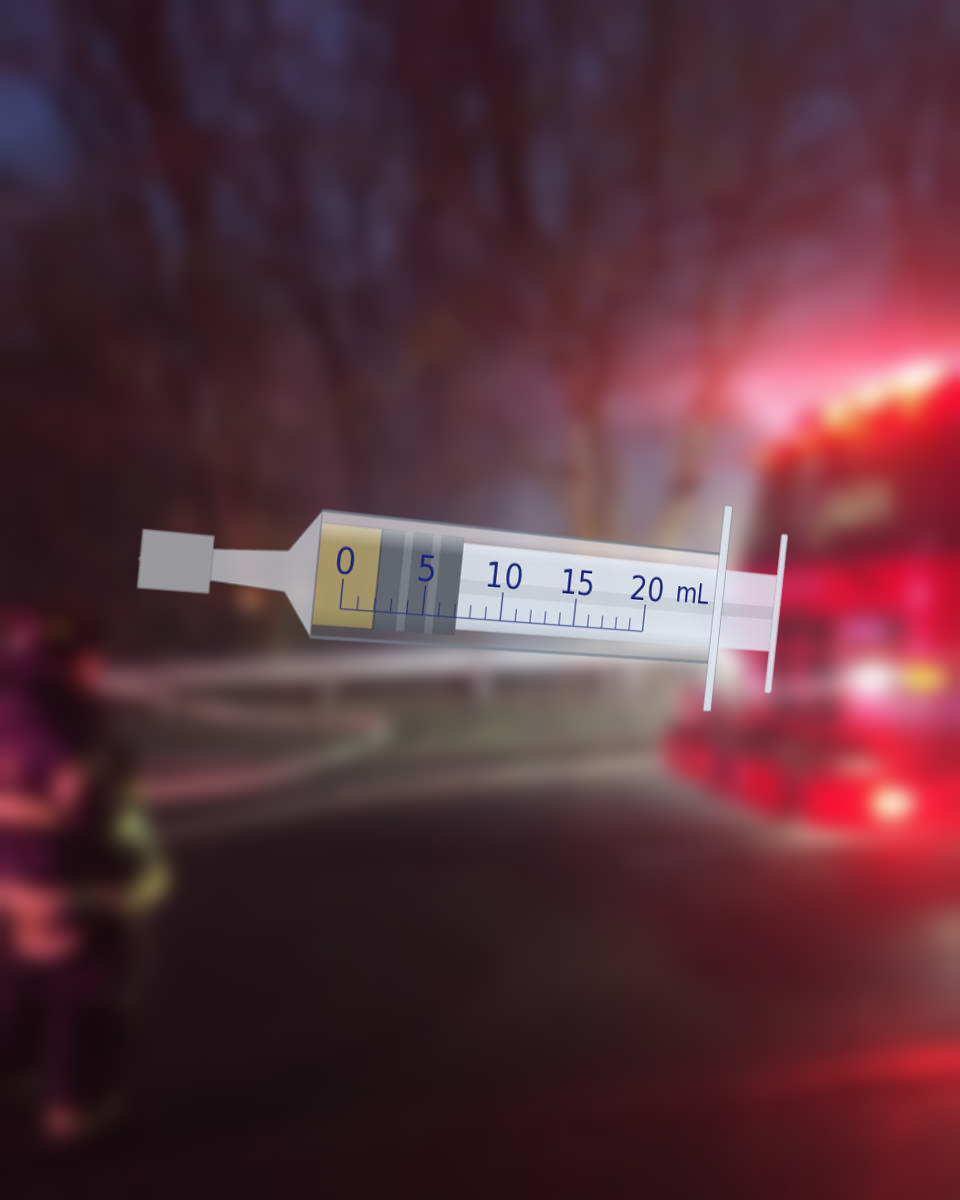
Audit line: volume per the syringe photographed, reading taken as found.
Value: 2 mL
